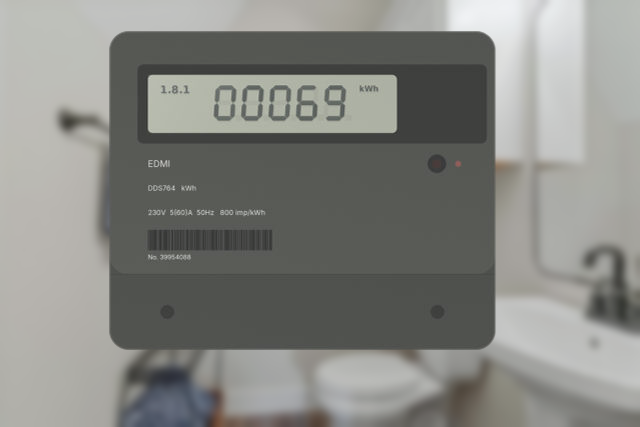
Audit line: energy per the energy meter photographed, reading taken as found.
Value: 69 kWh
